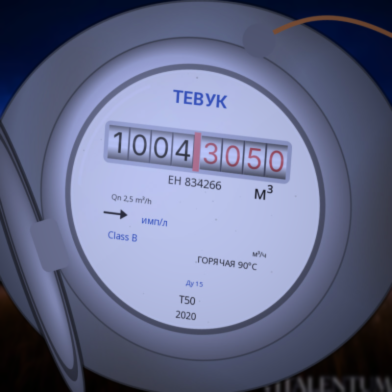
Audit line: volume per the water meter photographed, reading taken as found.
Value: 1004.3050 m³
